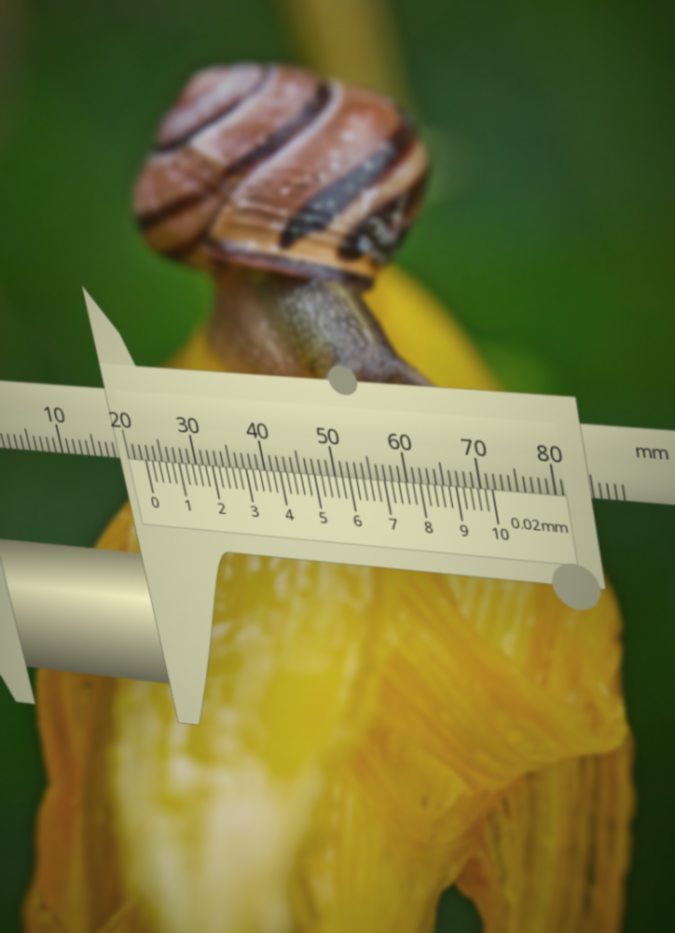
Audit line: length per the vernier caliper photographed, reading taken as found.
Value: 22.6 mm
